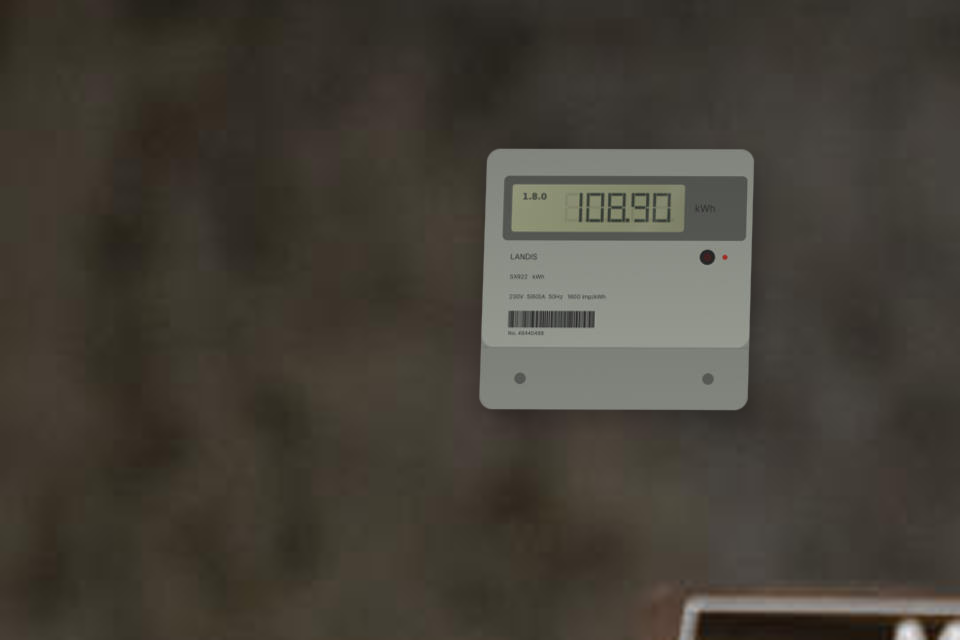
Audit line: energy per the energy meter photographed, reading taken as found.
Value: 108.90 kWh
